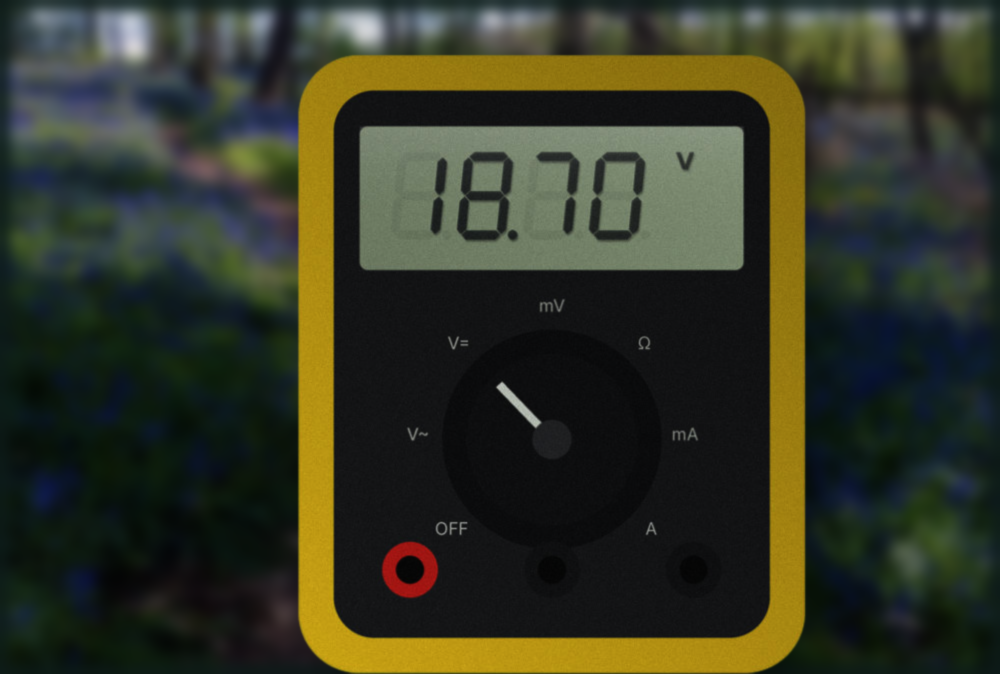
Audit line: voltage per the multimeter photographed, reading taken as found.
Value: 18.70 V
